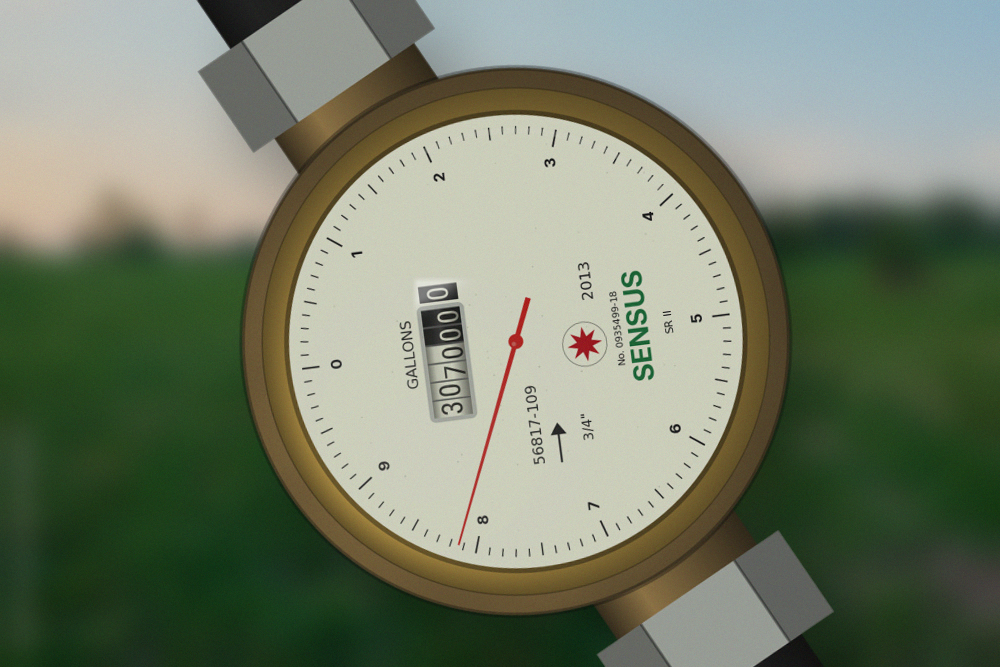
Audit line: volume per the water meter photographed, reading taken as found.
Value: 3069998.1 gal
